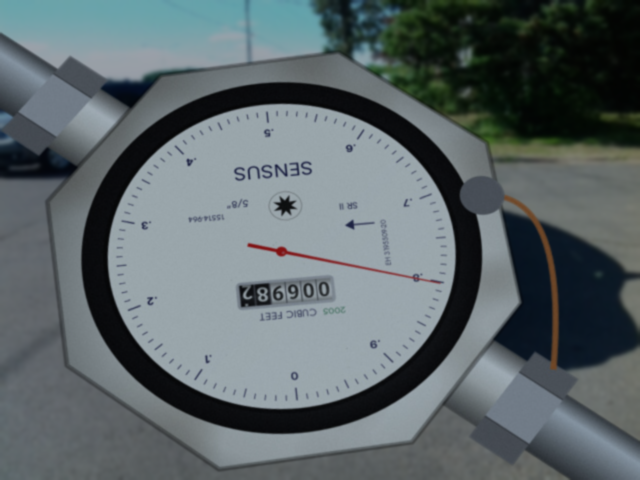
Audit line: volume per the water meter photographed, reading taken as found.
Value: 6981.80 ft³
